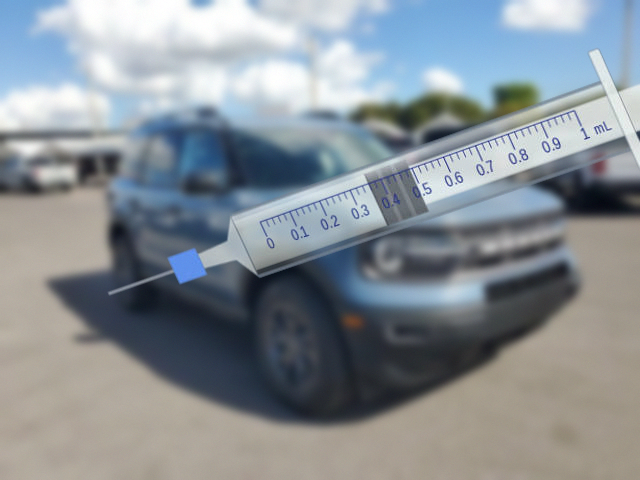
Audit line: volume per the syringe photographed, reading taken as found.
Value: 0.36 mL
